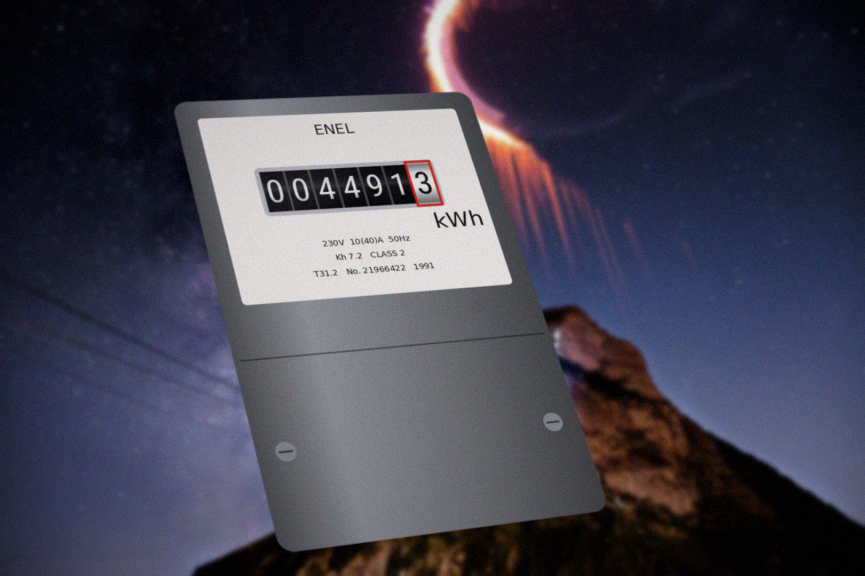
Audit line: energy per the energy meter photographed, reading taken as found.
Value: 4491.3 kWh
